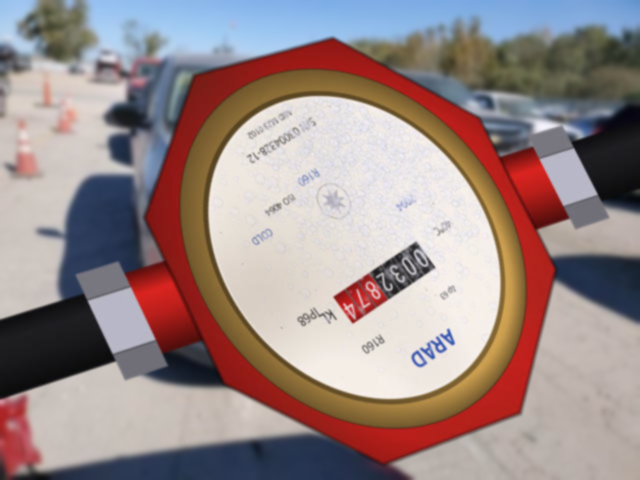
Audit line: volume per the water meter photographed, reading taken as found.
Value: 32.874 kL
